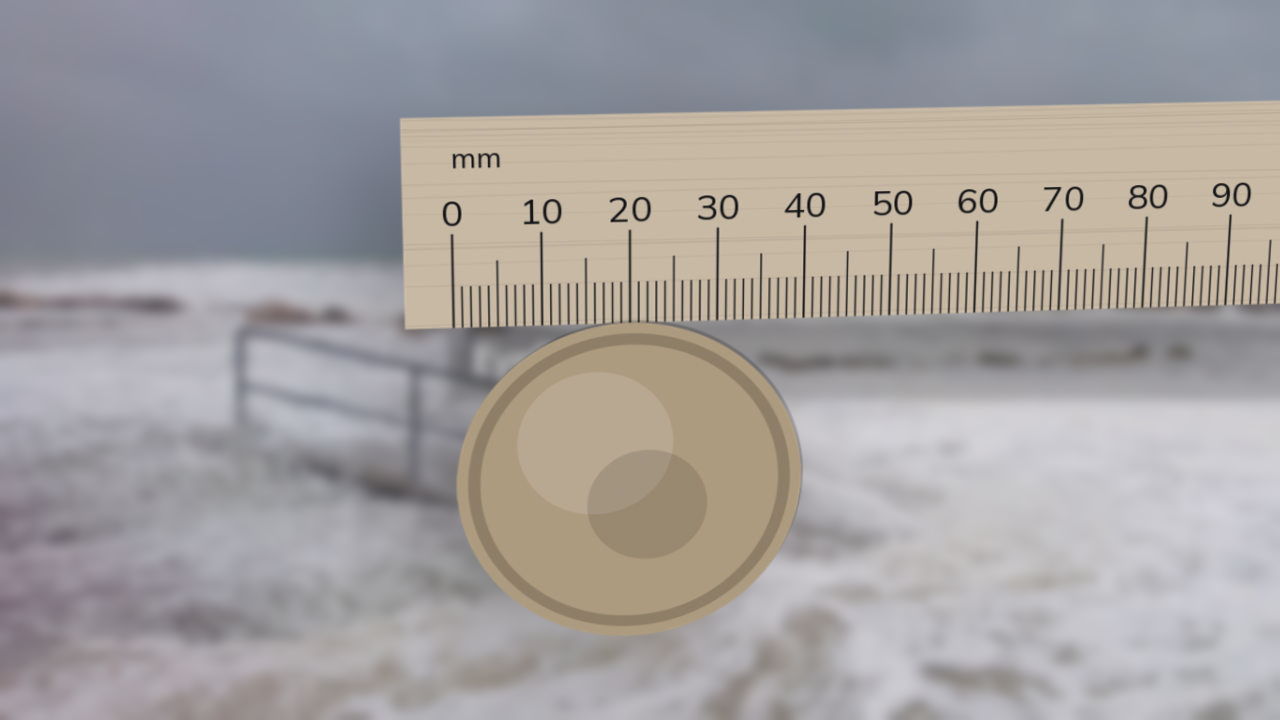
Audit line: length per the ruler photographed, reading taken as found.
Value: 40 mm
